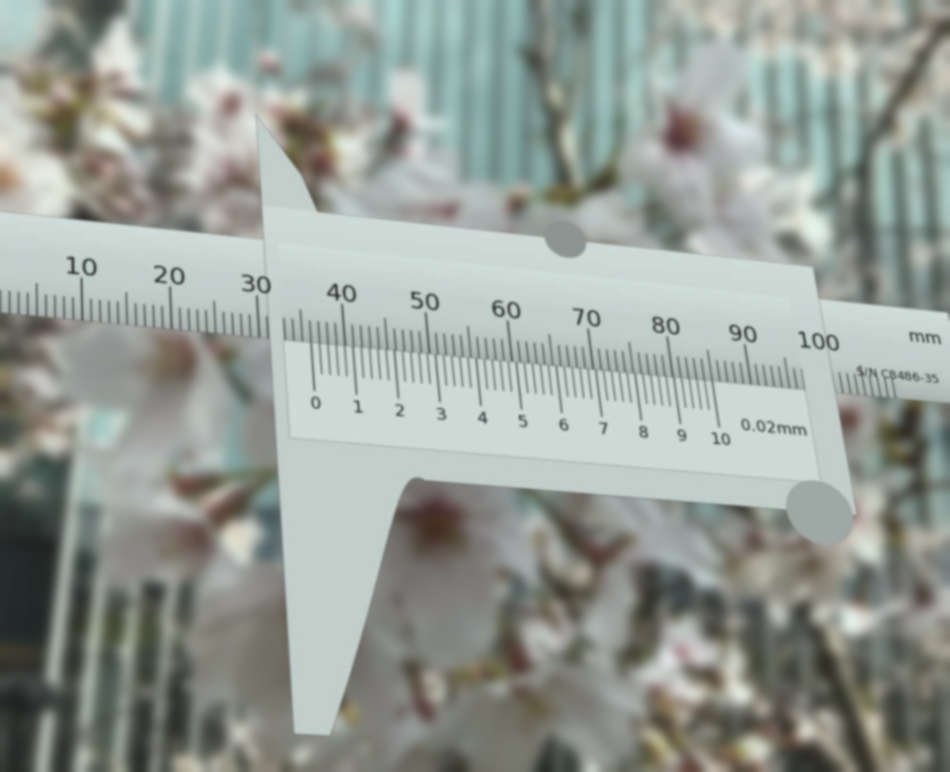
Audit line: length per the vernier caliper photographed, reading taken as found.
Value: 36.0 mm
